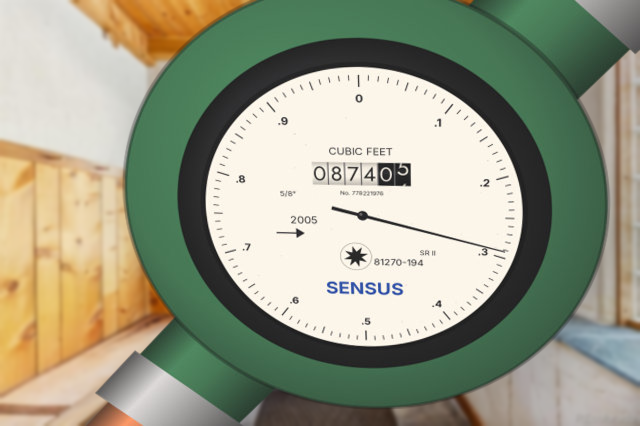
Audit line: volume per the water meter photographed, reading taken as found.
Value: 87405.29 ft³
